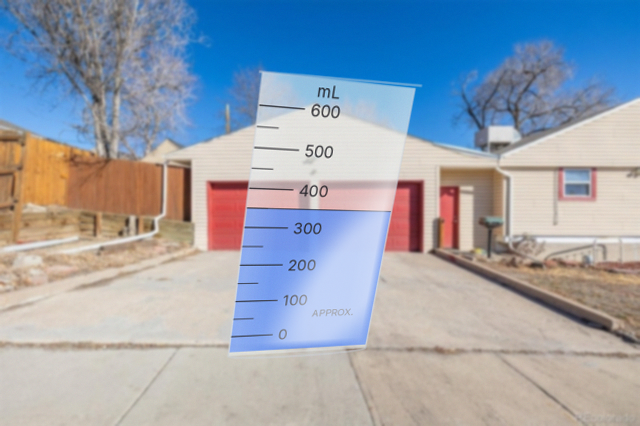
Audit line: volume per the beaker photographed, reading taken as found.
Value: 350 mL
